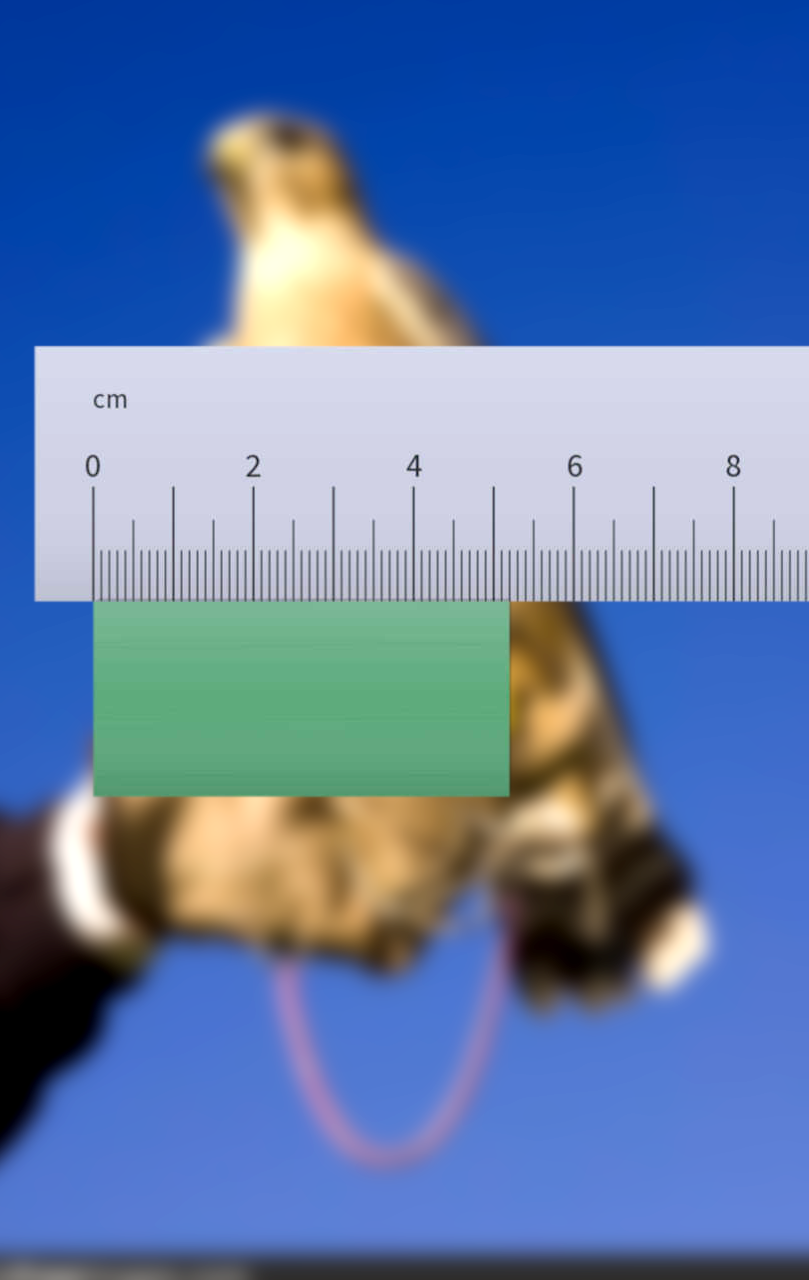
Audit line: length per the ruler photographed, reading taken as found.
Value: 5.2 cm
